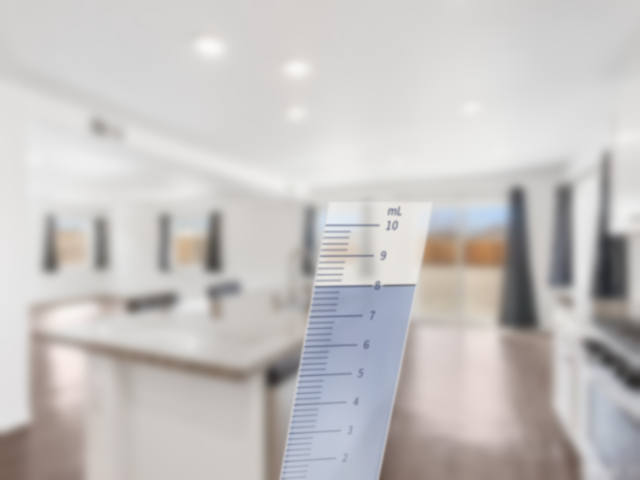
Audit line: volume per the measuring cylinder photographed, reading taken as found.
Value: 8 mL
